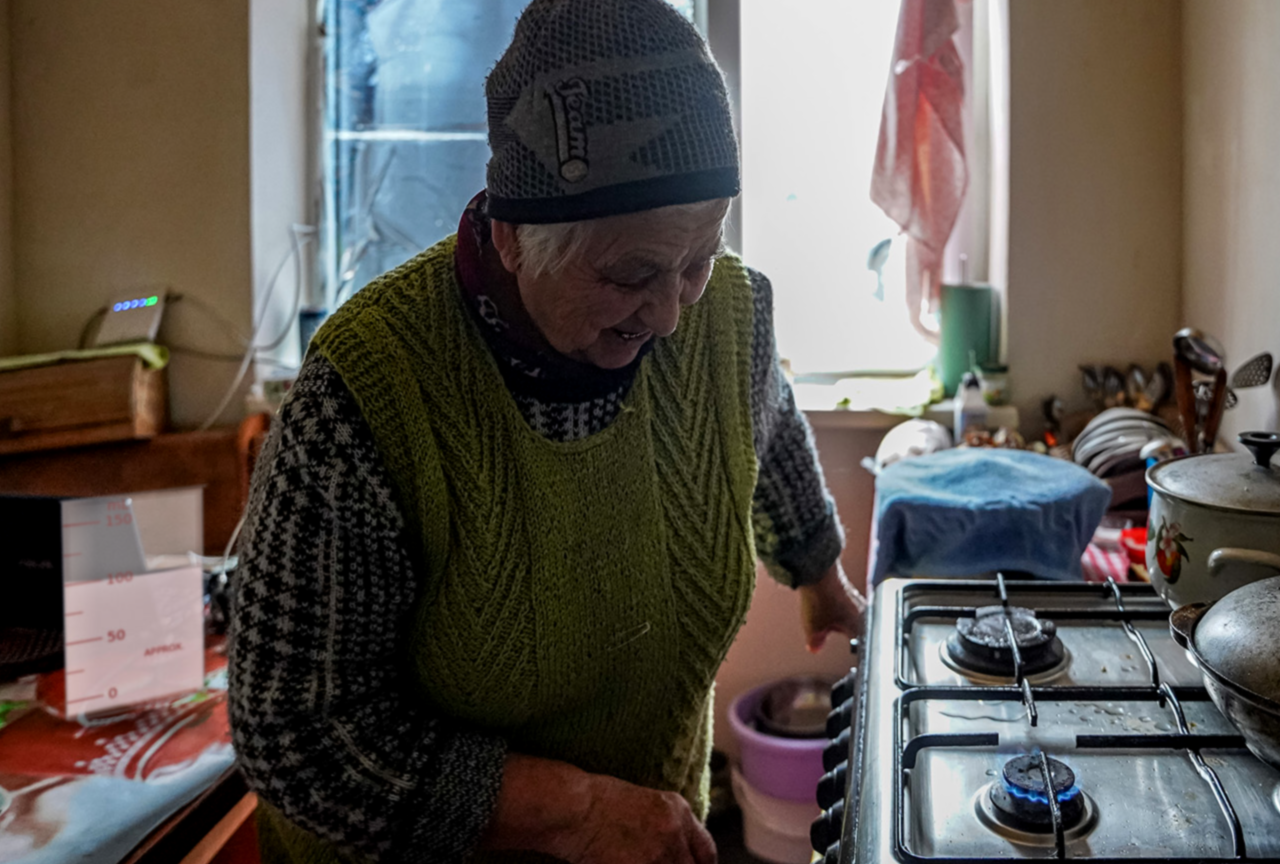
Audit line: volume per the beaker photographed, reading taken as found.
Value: 100 mL
